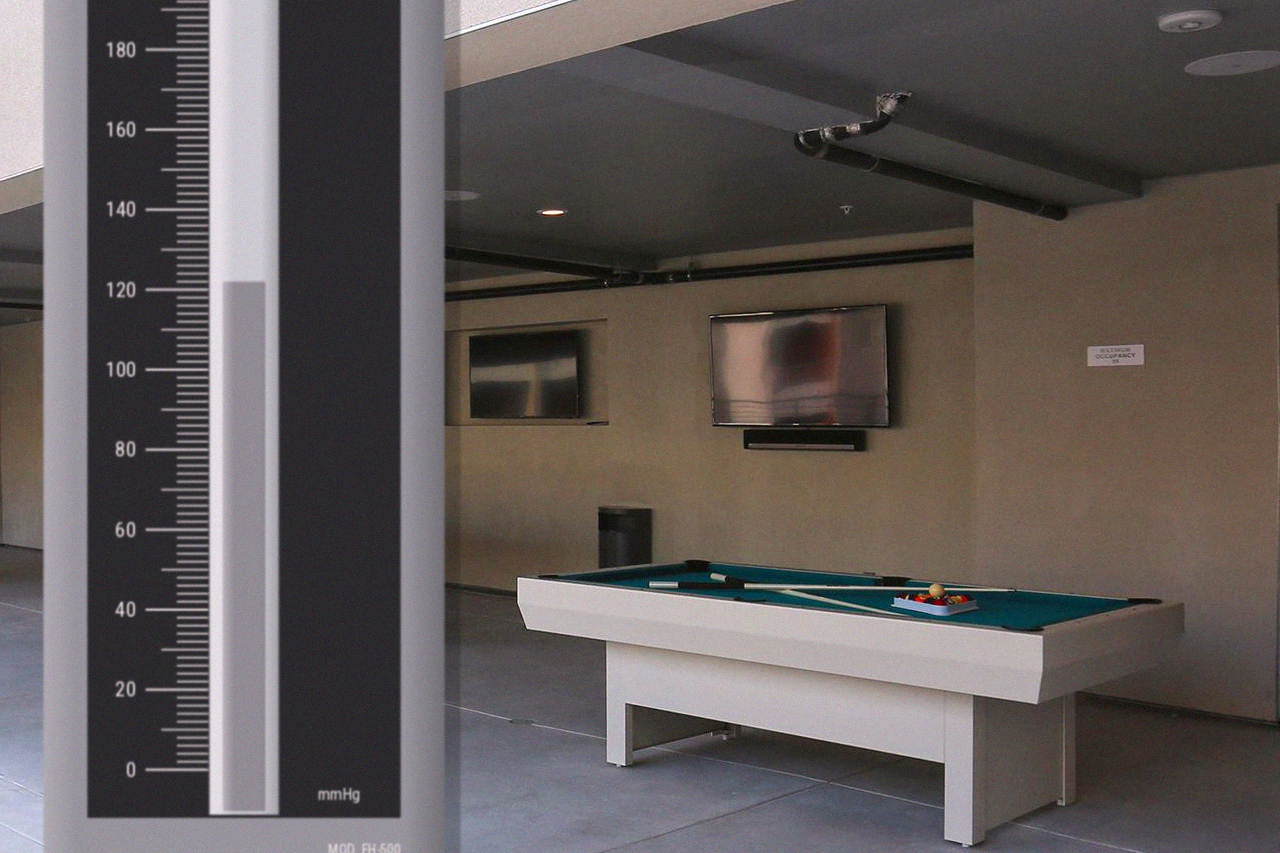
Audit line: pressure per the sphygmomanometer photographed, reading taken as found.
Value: 122 mmHg
